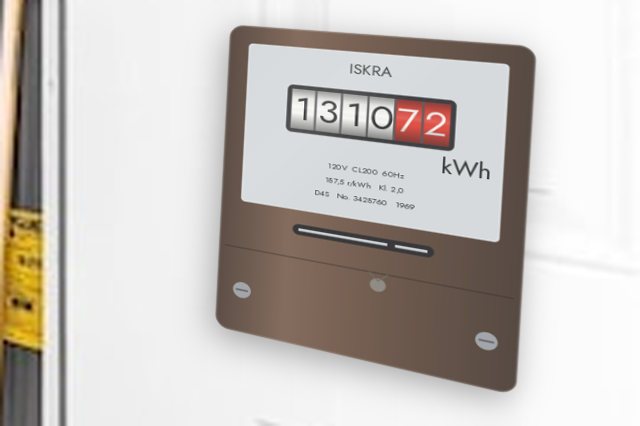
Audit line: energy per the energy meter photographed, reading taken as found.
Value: 1310.72 kWh
